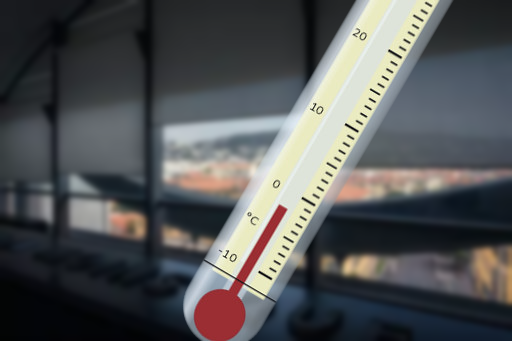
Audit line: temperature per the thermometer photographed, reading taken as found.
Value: -2 °C
